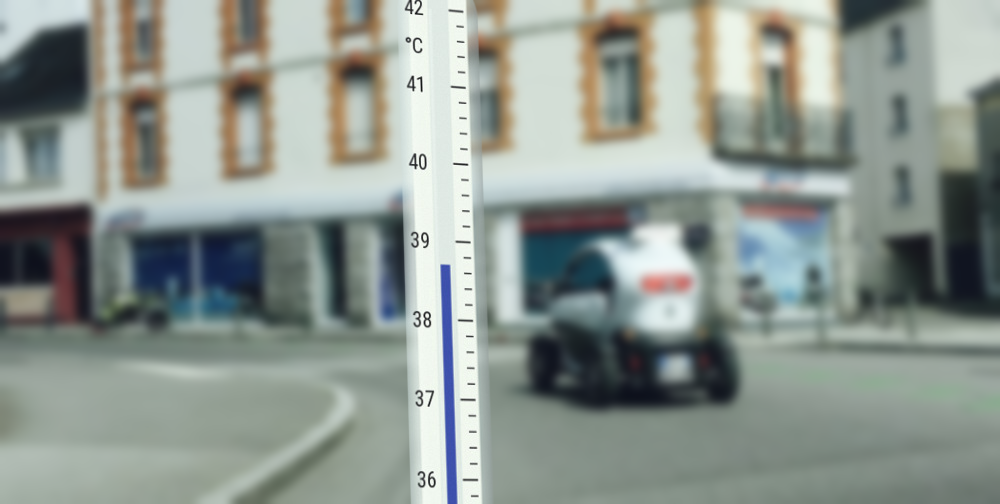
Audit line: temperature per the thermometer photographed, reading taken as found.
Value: 38.7 °C
